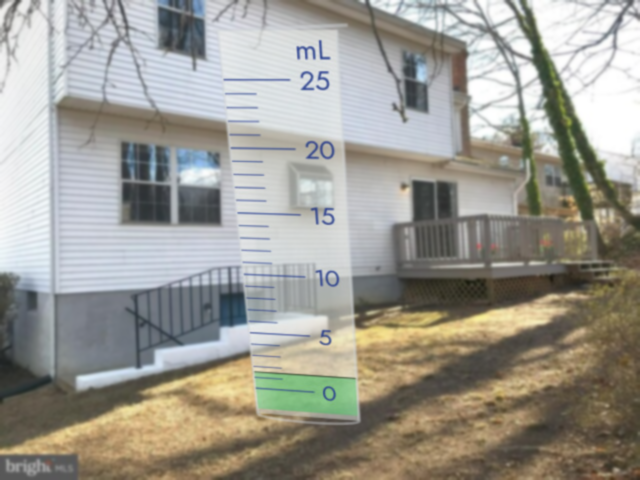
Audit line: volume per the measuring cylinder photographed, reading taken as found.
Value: 1.5 mL
